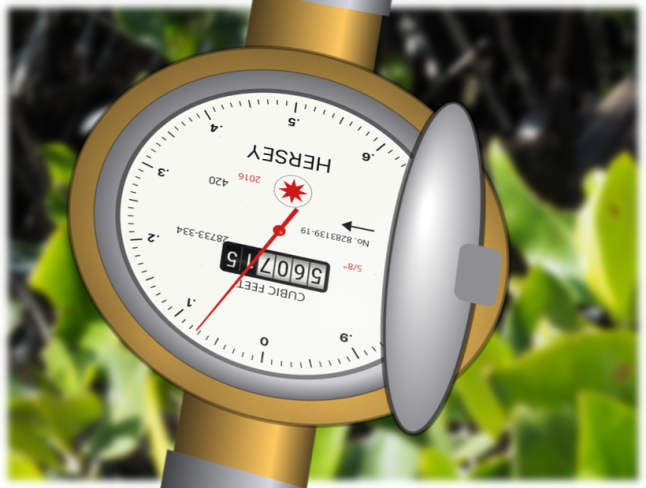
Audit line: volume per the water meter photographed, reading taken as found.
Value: 560715.07 ft³
